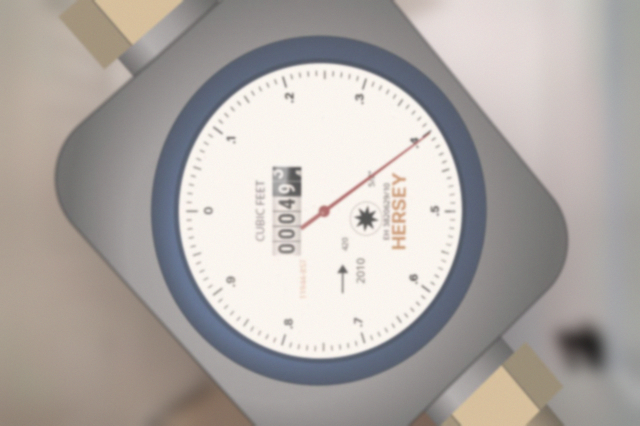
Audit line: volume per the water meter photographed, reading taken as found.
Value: 493.40 ft³
